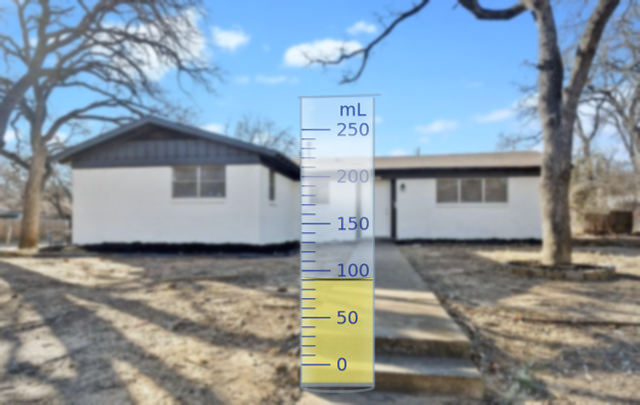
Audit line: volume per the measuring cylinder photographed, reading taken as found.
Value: 90 mL
